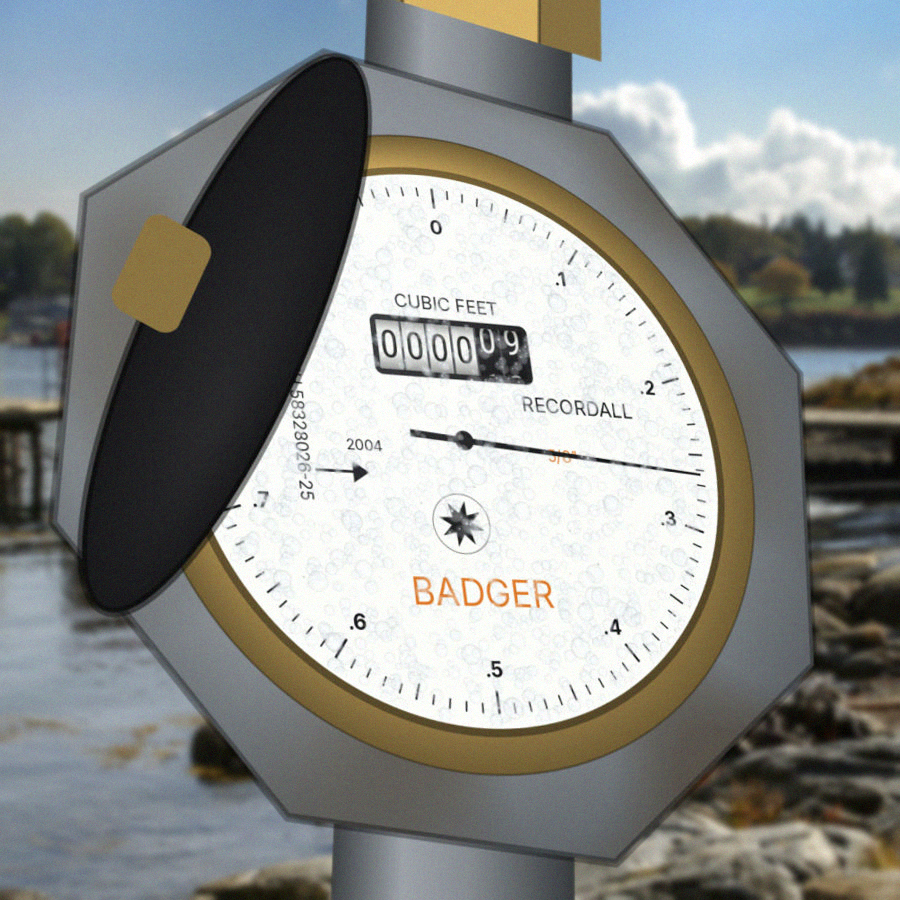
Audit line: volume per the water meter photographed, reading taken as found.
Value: 9.26 ft³
